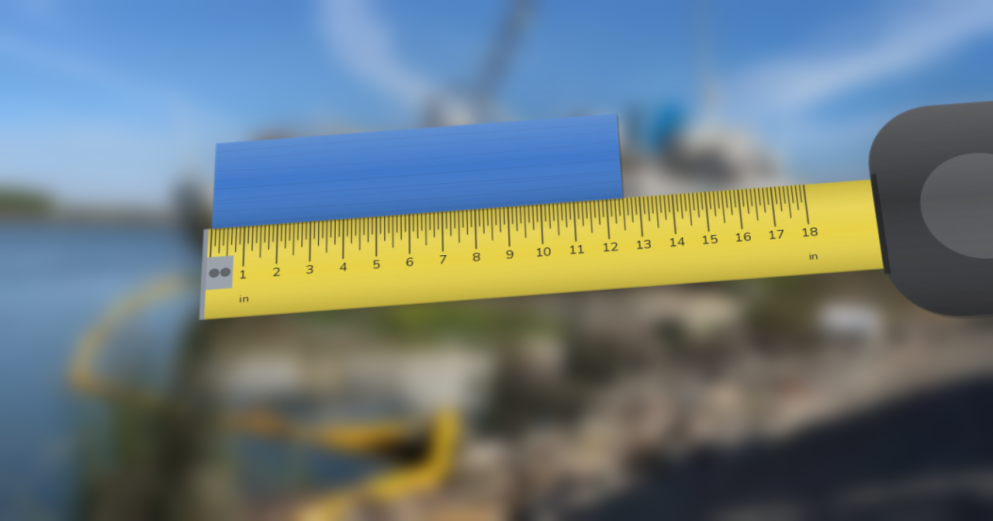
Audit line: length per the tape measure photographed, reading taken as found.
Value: 12.5 in
